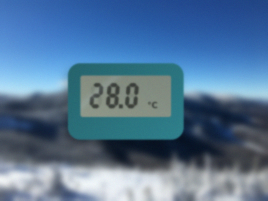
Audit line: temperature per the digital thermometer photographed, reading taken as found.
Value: 28.0 °C
